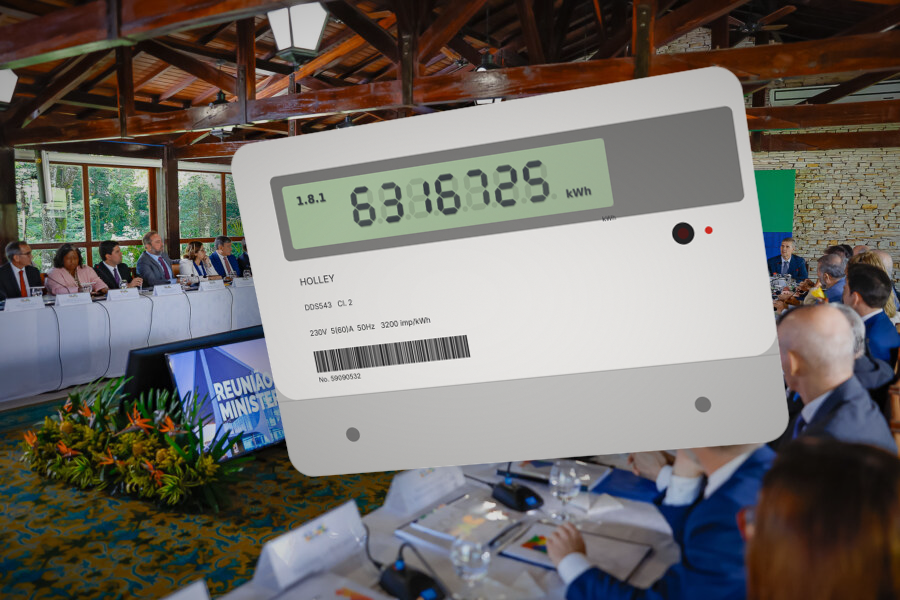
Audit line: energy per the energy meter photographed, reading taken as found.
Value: 6316725 kWh
